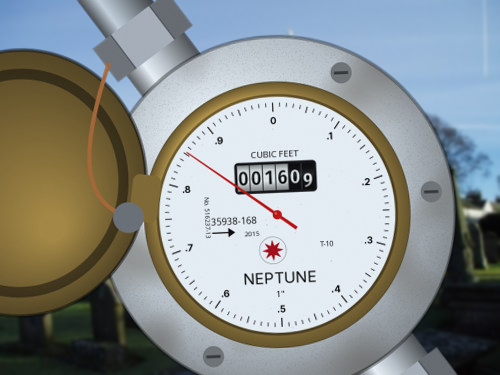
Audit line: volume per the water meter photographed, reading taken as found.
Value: 1608.85 ft³
